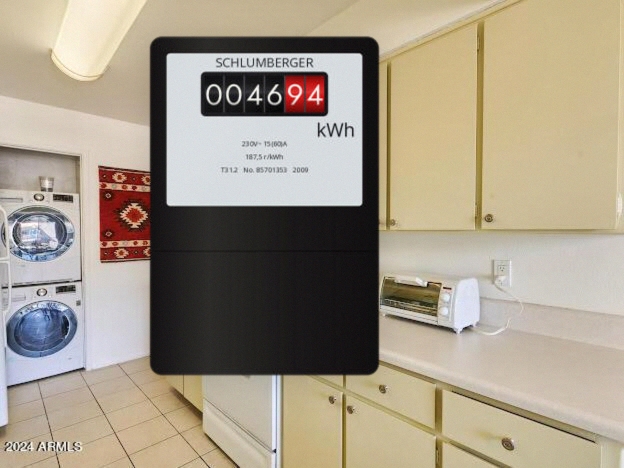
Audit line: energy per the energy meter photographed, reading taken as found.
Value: 46.94 kWh
